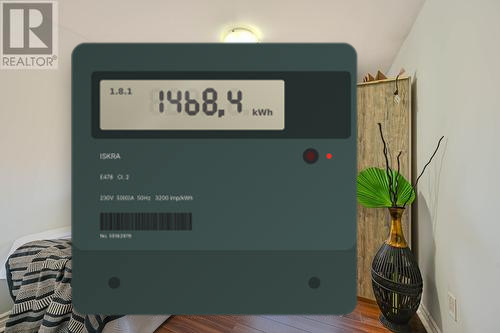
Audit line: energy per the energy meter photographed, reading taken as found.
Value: 1468.4 kWh
